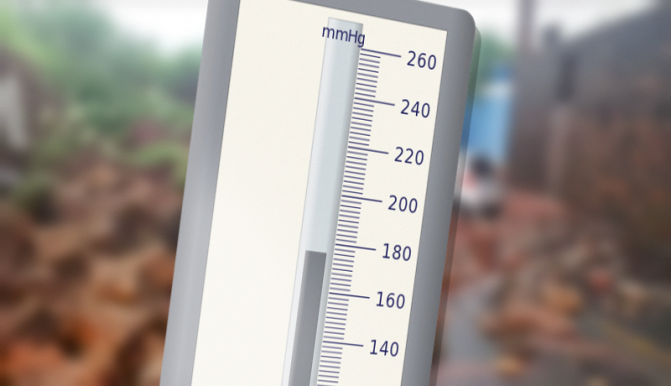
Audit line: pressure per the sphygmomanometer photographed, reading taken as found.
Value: 176 mmHg
